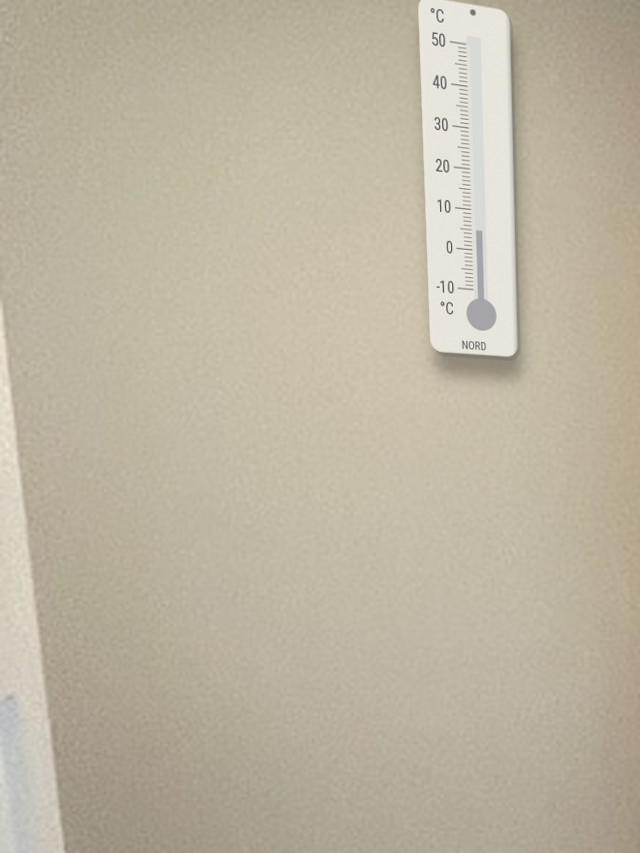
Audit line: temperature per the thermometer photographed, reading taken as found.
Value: 5 °C
